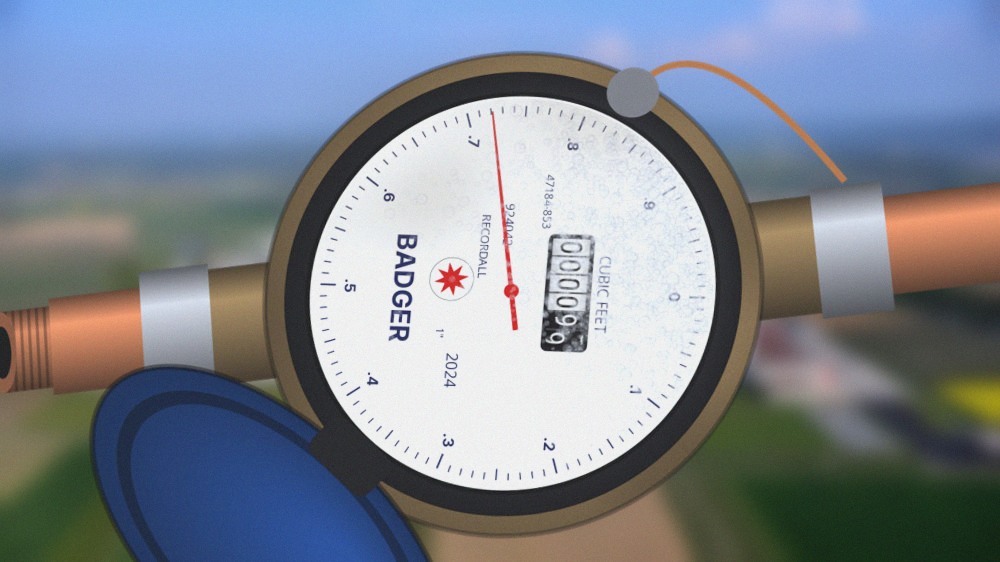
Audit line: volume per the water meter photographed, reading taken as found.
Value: 98.72 ft³
